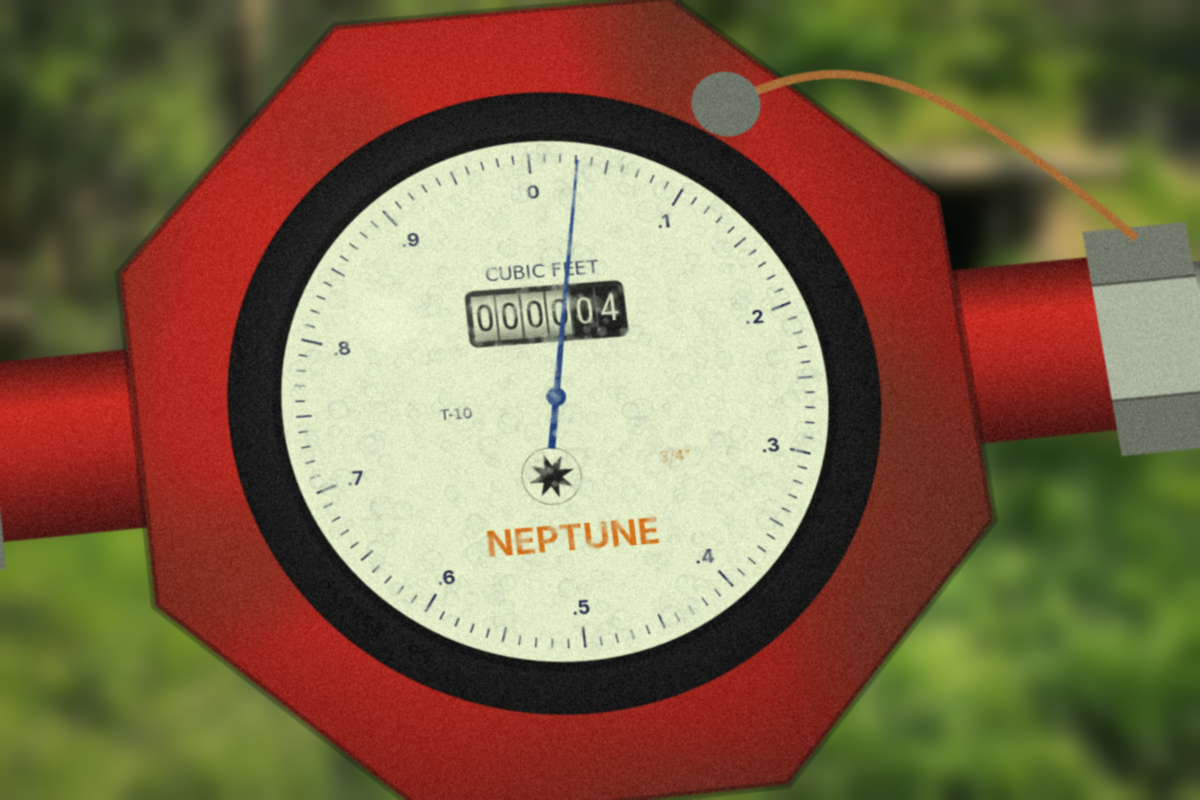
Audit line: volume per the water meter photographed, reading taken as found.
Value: 4.03 ft³
